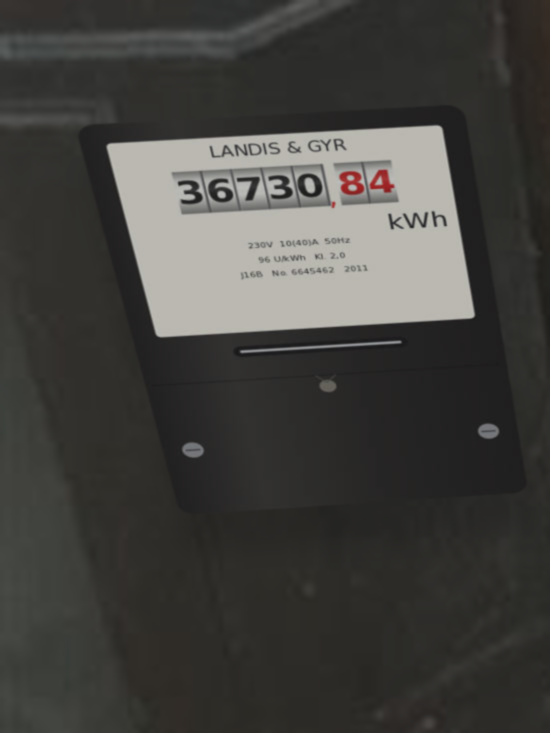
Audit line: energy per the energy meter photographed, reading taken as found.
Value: 36730.84 kWh
